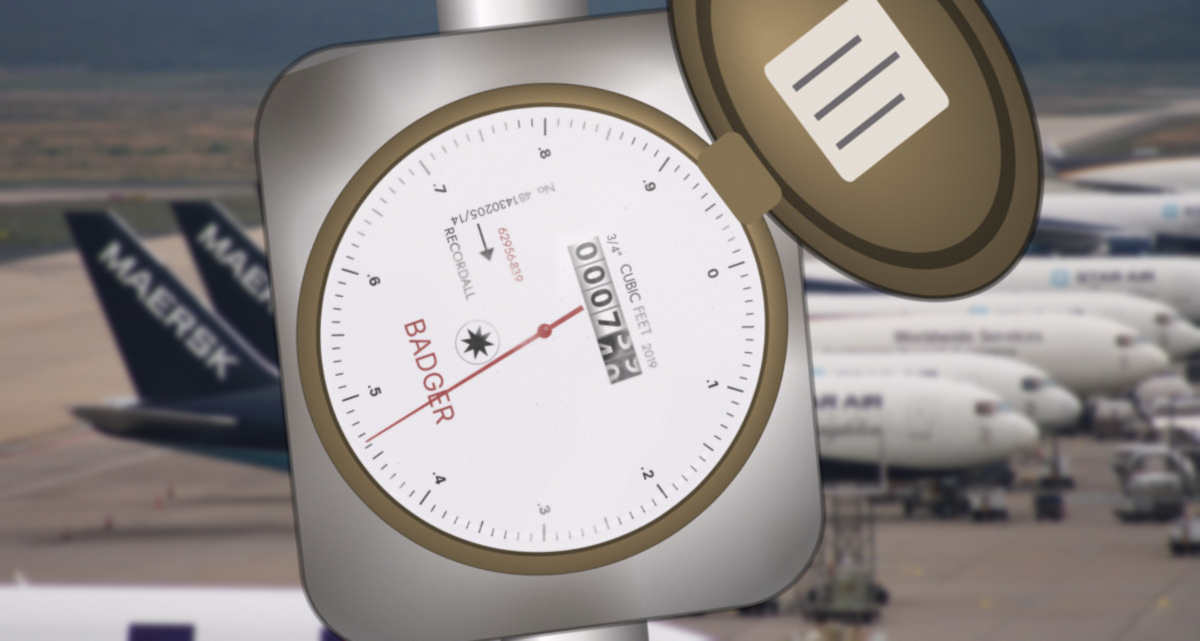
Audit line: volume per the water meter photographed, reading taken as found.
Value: 739.46 ft³
